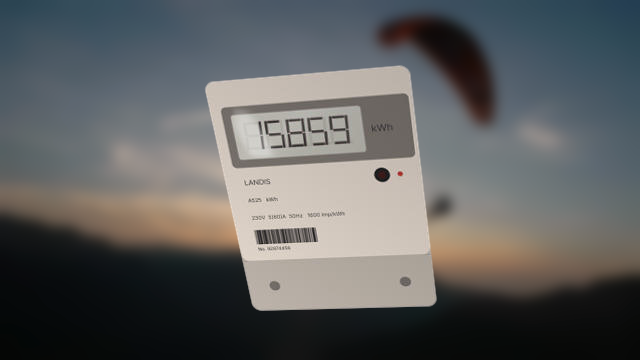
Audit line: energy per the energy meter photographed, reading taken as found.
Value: 15859 kWh
